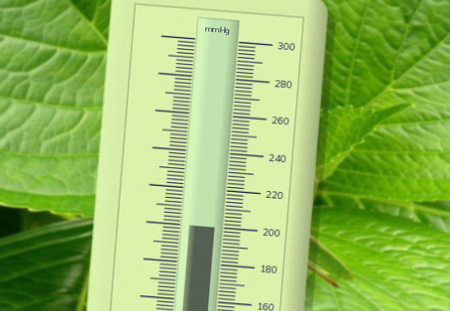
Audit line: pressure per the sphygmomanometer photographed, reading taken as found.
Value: 200 mmHg
